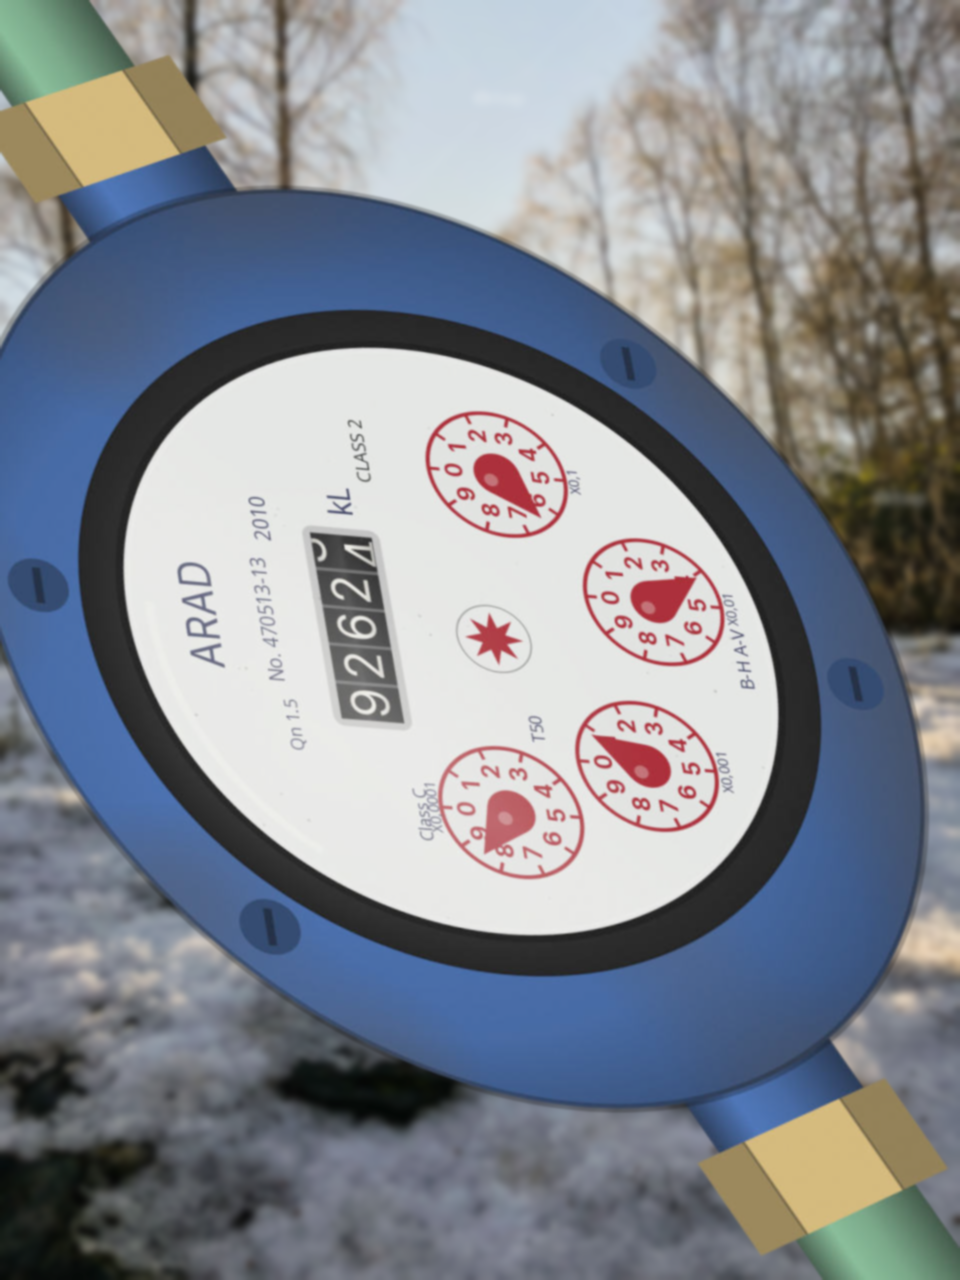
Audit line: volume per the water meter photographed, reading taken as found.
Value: 92623.6408 kL
